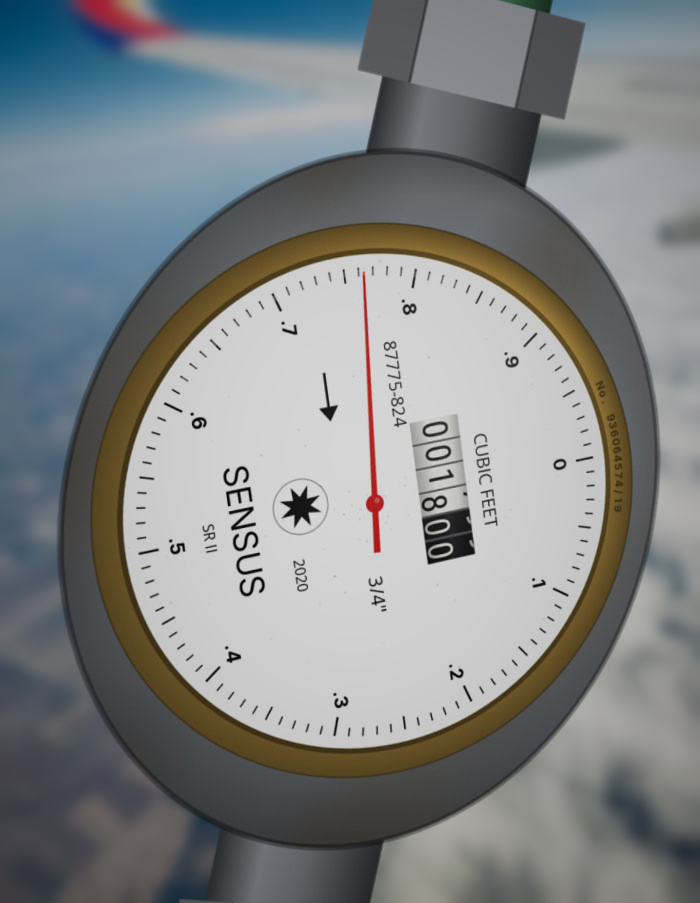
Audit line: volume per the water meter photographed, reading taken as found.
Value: 1799.76 ft³
